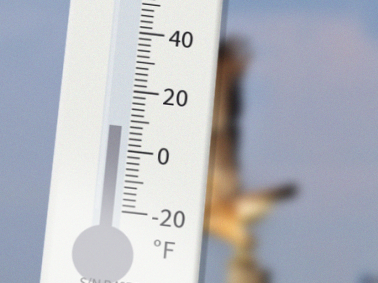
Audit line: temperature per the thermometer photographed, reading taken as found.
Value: 8 °F
